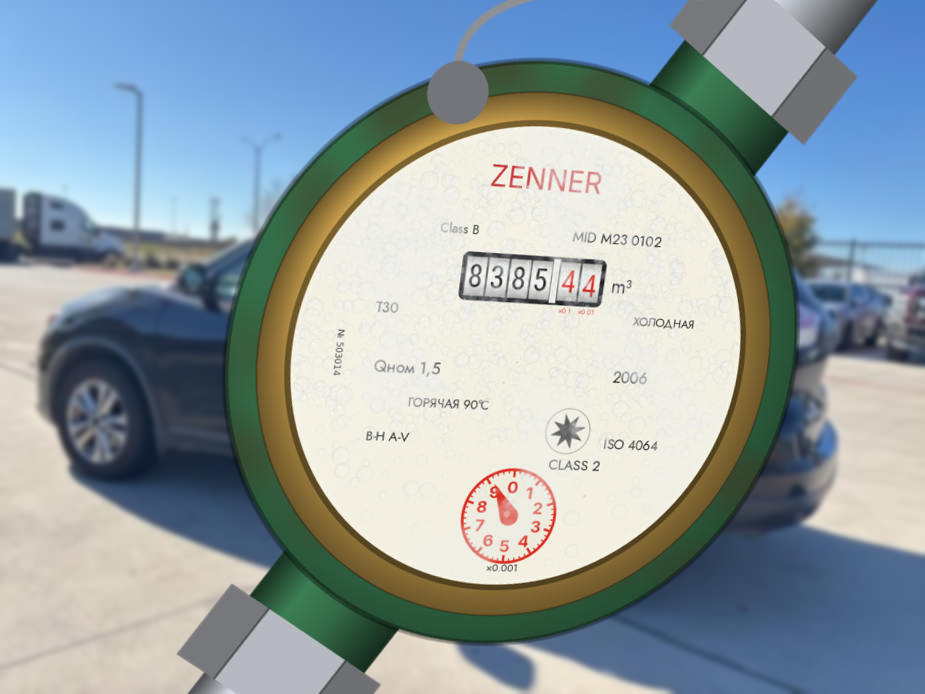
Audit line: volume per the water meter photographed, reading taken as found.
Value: 8385.439 m³
